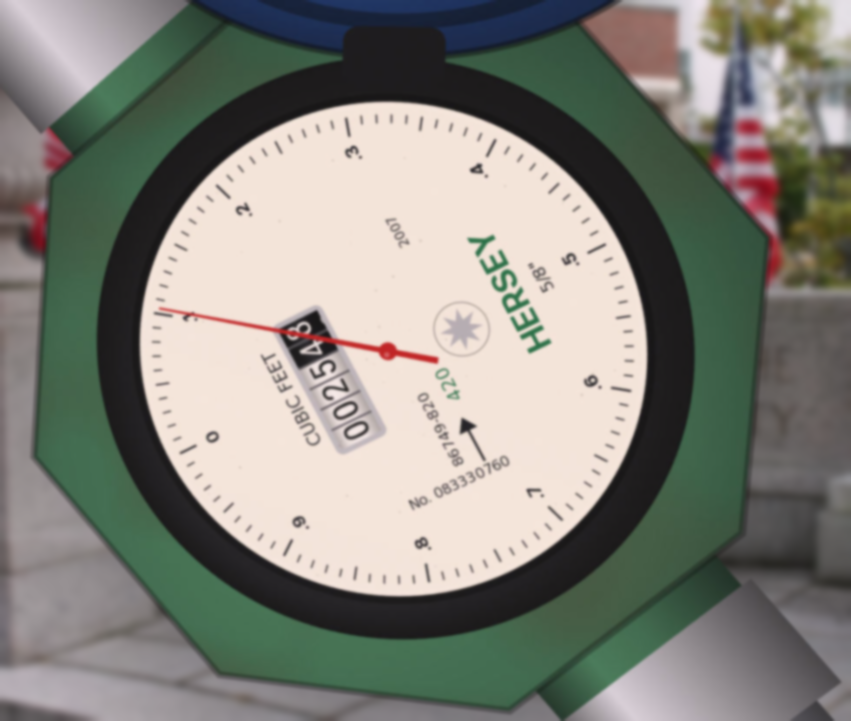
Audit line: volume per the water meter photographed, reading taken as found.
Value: 2548.10 ft³
